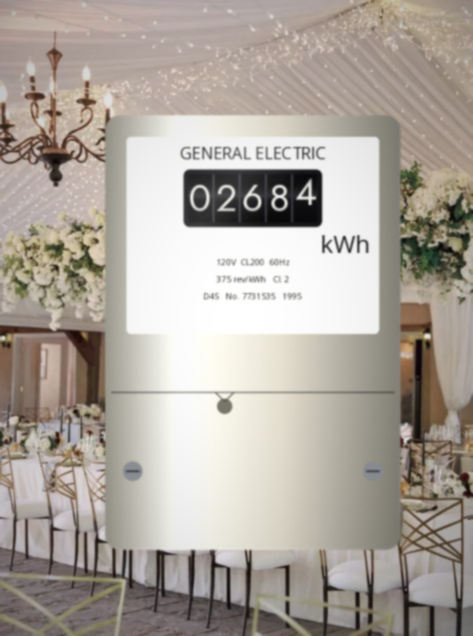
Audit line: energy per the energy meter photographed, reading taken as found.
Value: 2684 kWh
